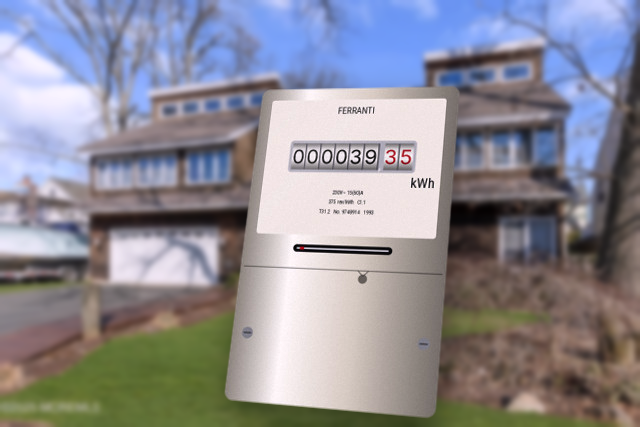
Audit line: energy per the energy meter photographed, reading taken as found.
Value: 39.35 kWh
